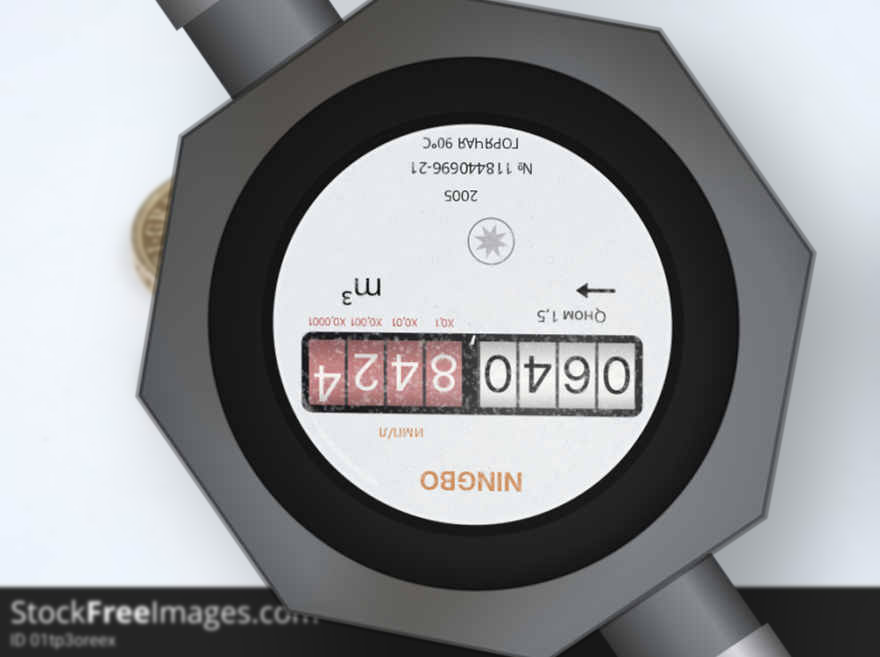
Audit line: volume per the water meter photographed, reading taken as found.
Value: 640.8424 m³
